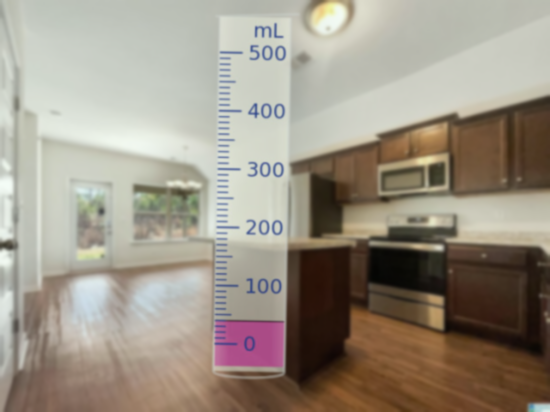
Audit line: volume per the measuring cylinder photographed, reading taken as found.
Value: 40 mL
